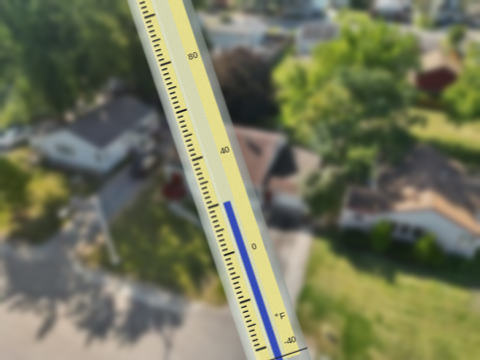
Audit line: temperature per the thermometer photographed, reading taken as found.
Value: 20 °F
